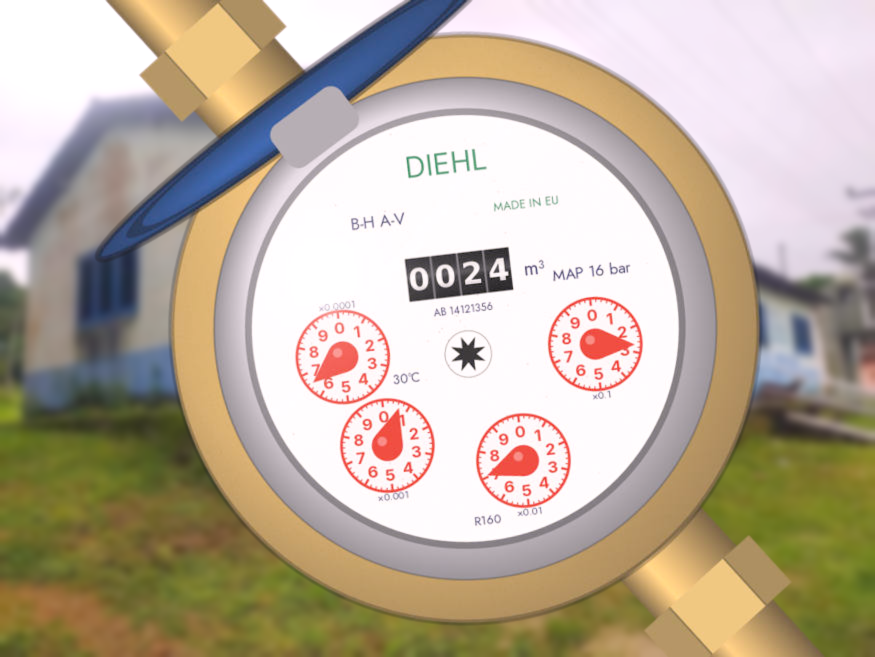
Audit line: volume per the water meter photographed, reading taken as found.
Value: 24.2706 m³
